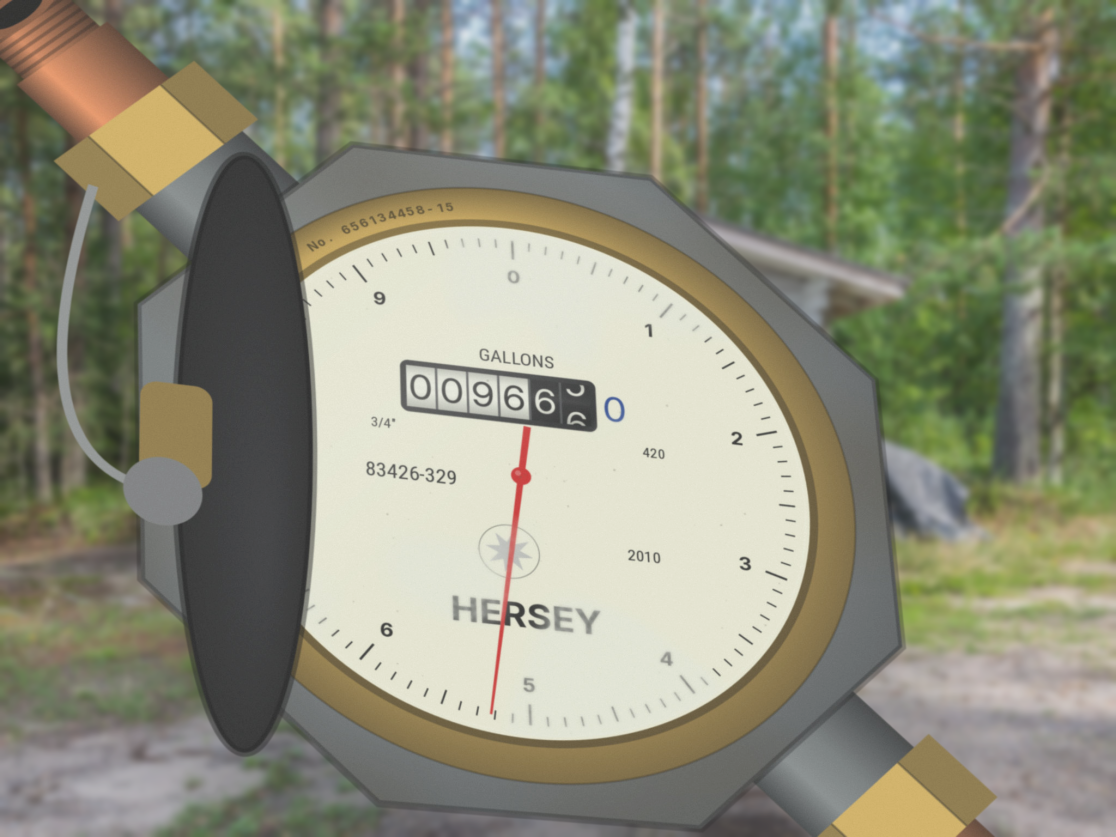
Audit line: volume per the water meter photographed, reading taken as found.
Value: 96655.2 gal
